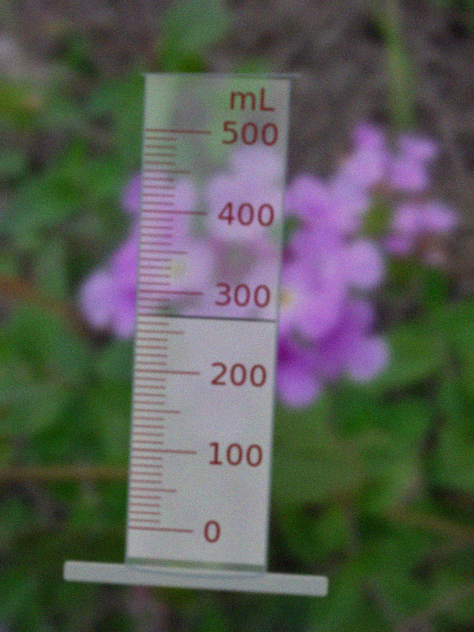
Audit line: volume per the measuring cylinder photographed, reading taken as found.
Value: 270 mL
